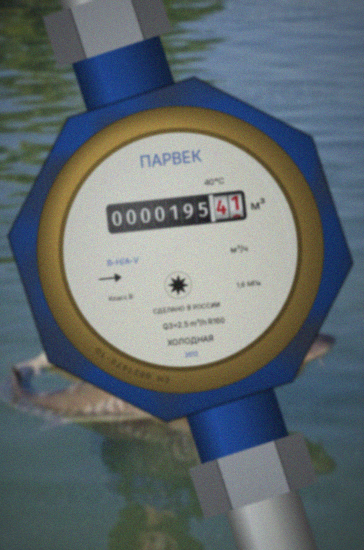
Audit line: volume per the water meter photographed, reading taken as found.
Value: 195.41 m³
